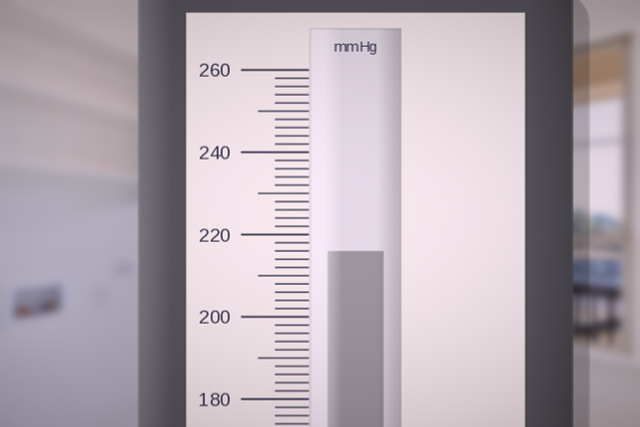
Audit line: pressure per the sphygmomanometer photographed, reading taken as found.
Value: 216 mmHg
